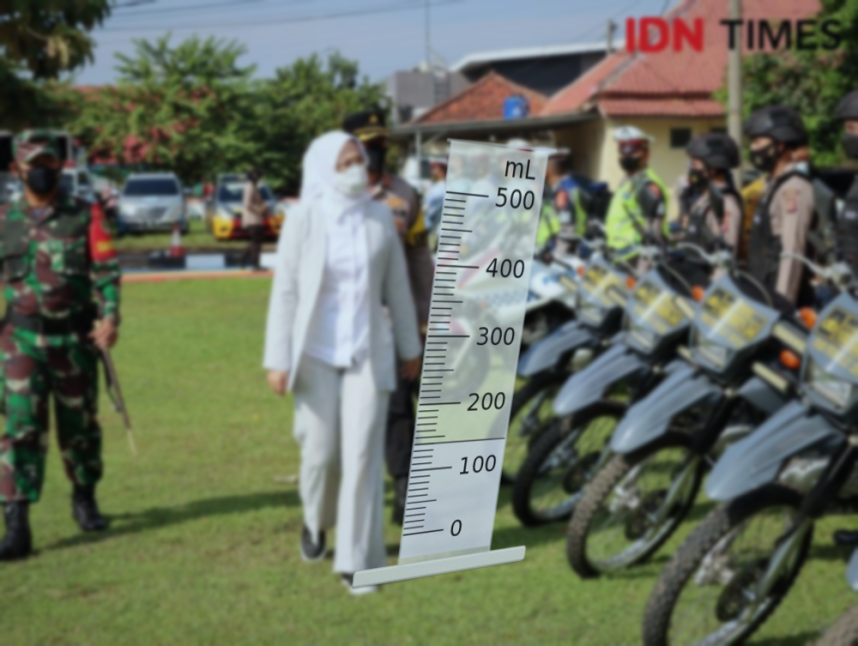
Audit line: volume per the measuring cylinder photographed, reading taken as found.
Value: 140 mL
